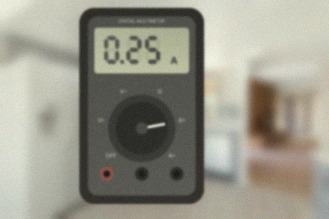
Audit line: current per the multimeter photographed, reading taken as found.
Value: 0.25 A
